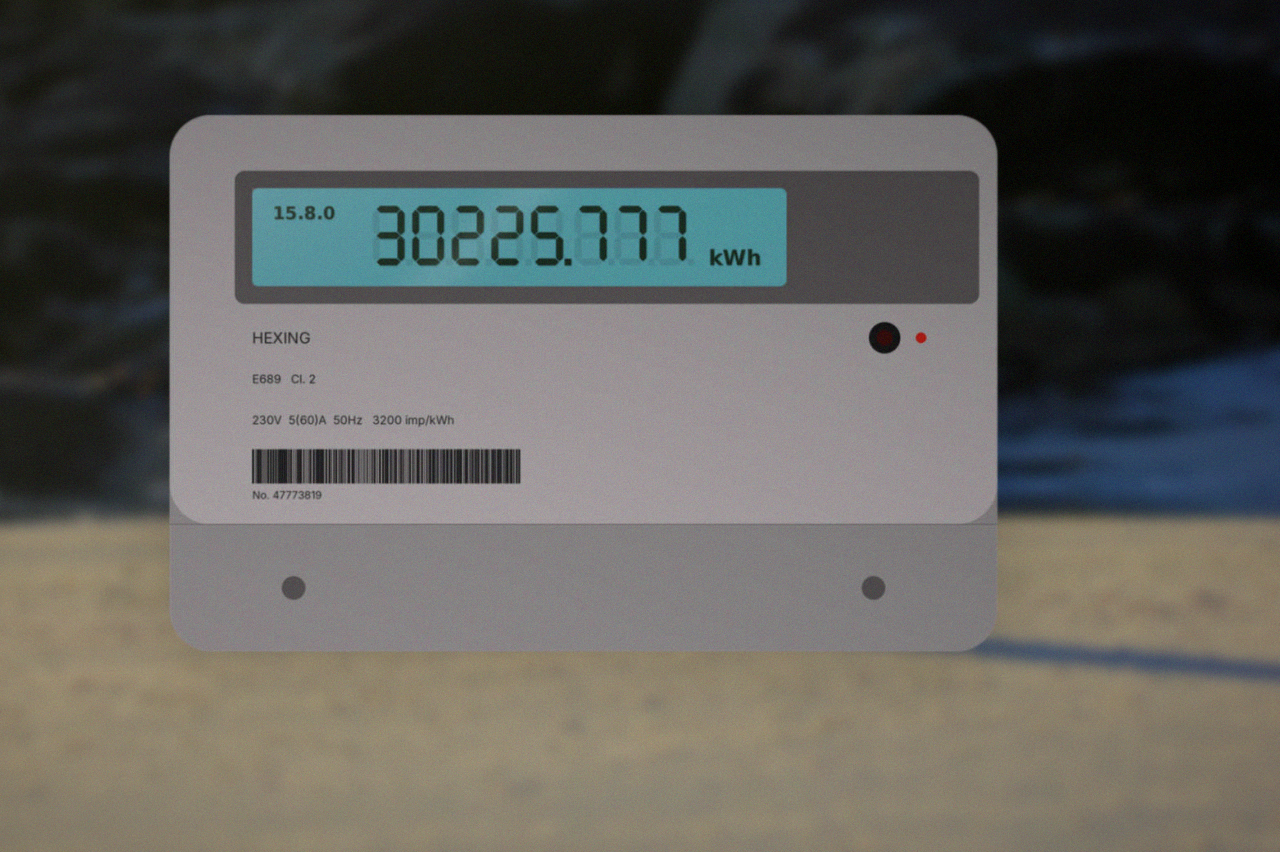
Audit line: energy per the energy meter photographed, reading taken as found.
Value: 30225.777 kWh
